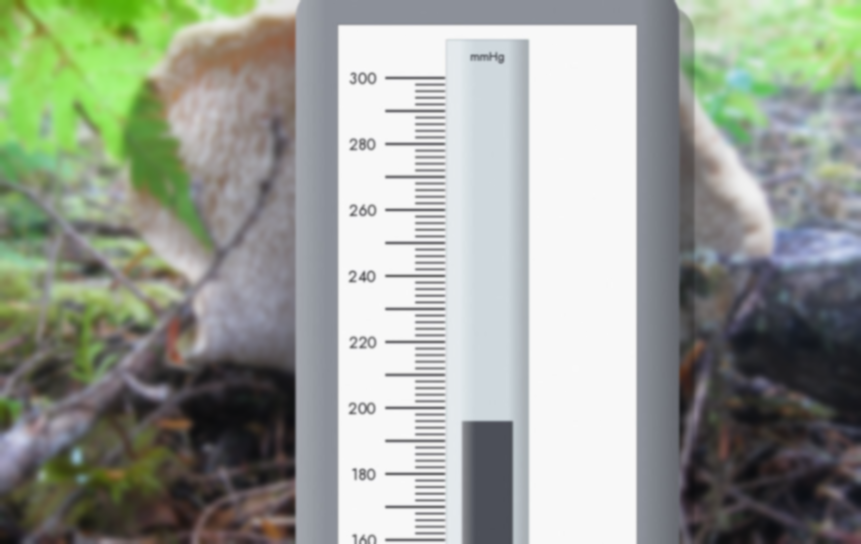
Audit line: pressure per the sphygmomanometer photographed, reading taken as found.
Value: 196 mmHg
